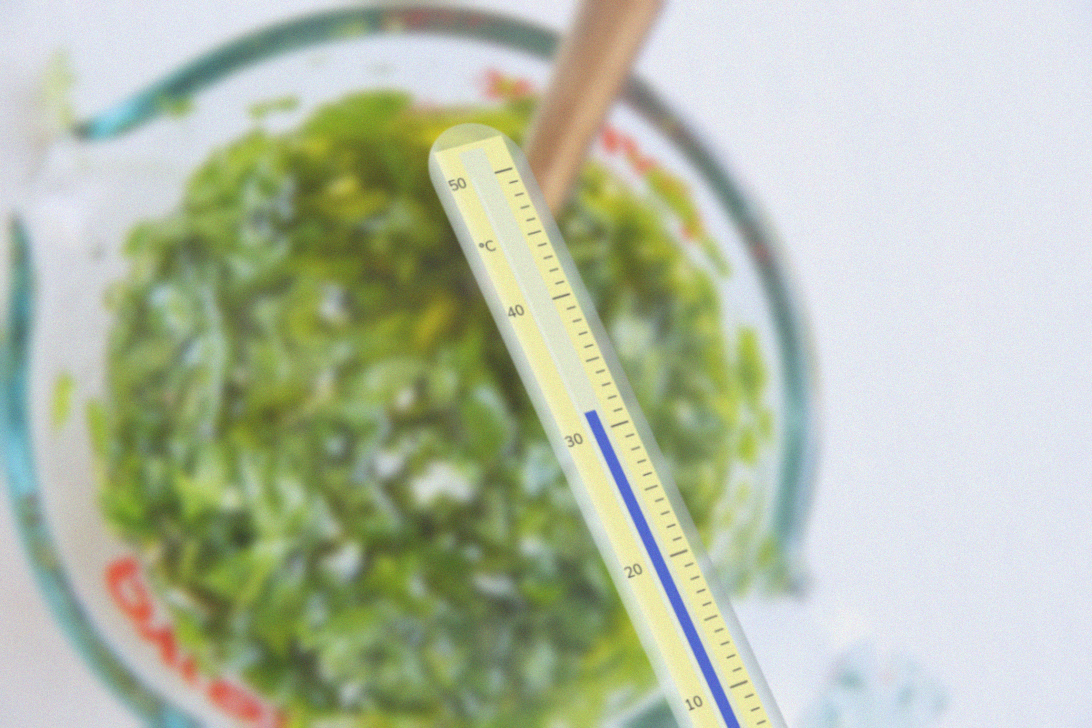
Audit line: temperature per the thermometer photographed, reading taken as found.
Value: 31.5 °C
